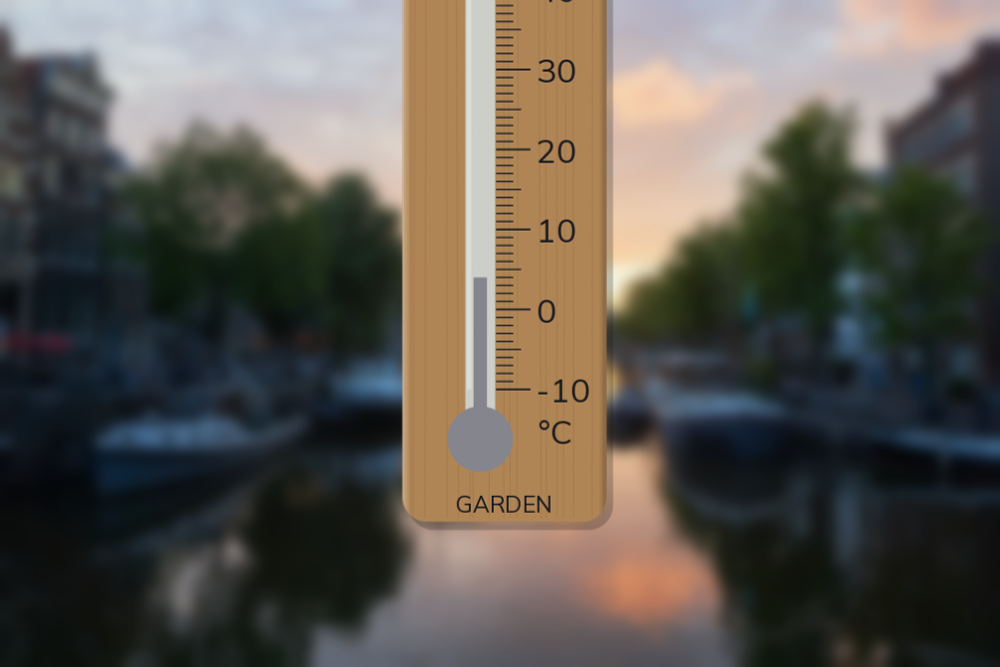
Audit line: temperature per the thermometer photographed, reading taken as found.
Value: 4 °C
